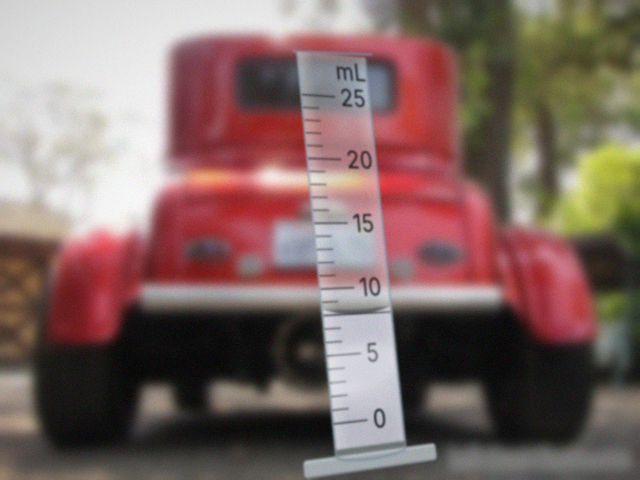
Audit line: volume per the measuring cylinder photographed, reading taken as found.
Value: 8 mL
